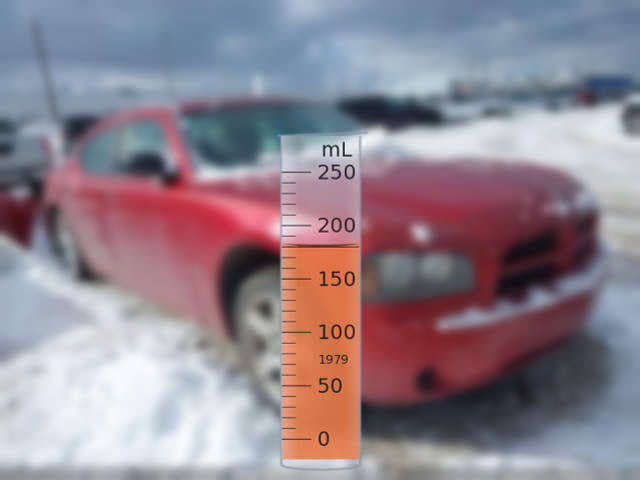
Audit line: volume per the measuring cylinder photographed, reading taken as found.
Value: 180 mL
